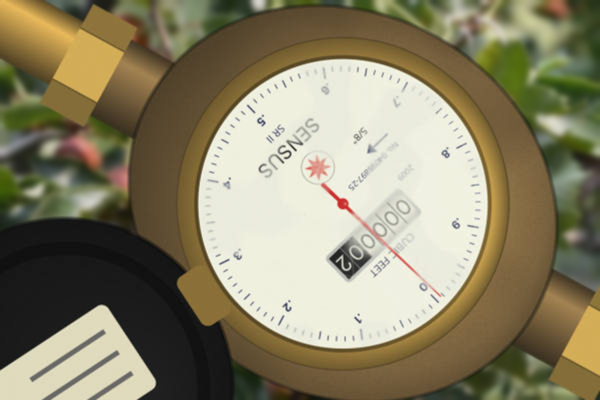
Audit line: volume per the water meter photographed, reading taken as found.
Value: 1.99 ft³
